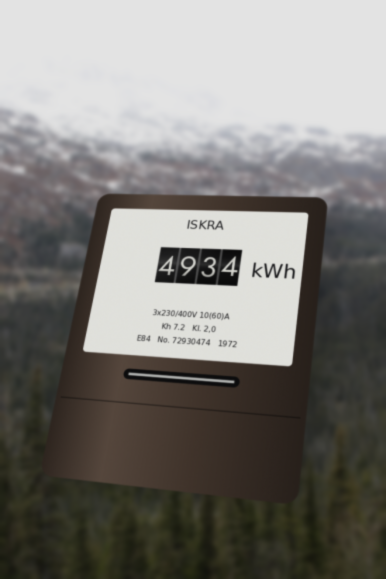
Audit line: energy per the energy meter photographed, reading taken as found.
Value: 4934 kWh
